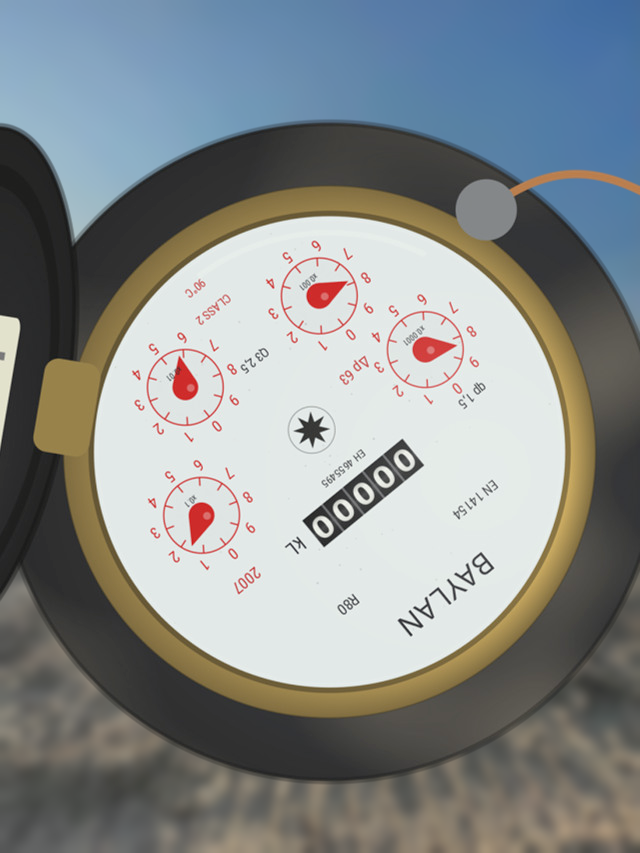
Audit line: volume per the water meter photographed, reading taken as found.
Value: 0.1578 kL
